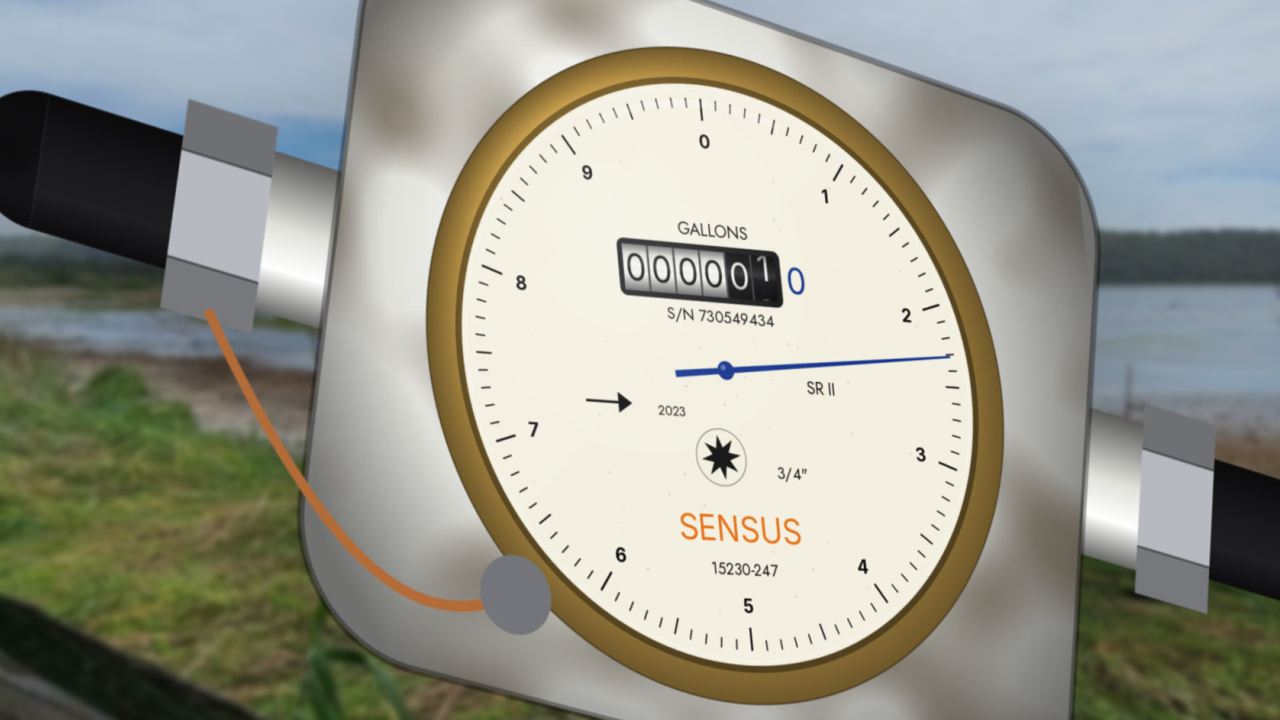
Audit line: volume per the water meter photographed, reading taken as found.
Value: 12.3 gal
